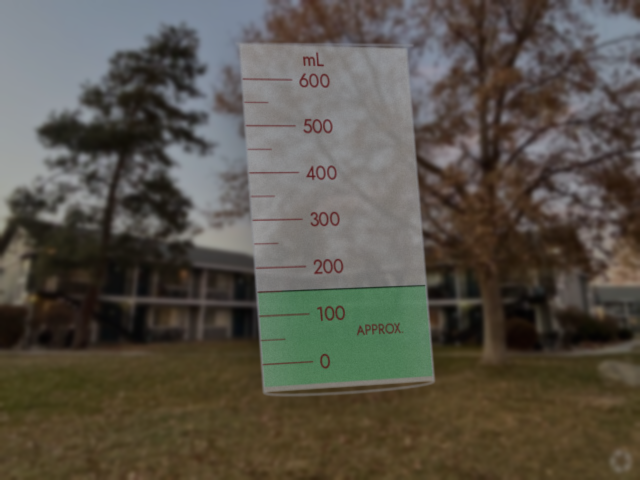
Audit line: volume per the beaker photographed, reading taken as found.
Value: 150 mL
